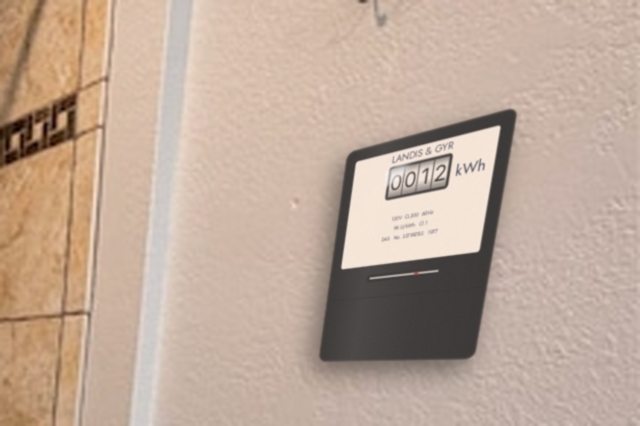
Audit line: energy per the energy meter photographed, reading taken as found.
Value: 12 kWh
